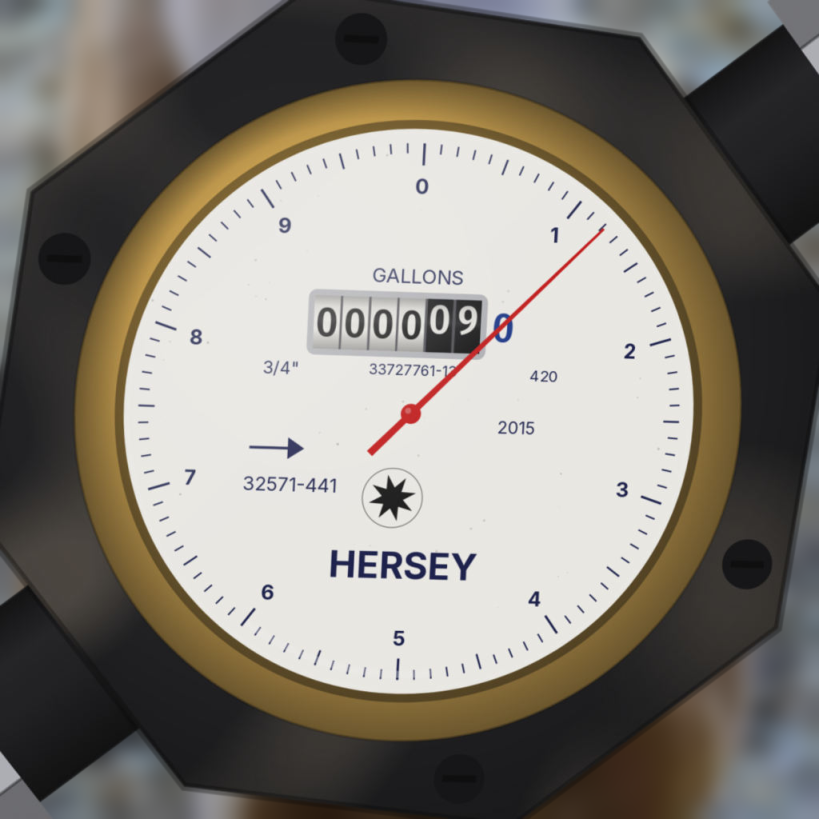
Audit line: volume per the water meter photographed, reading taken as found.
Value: 91.2 gal
